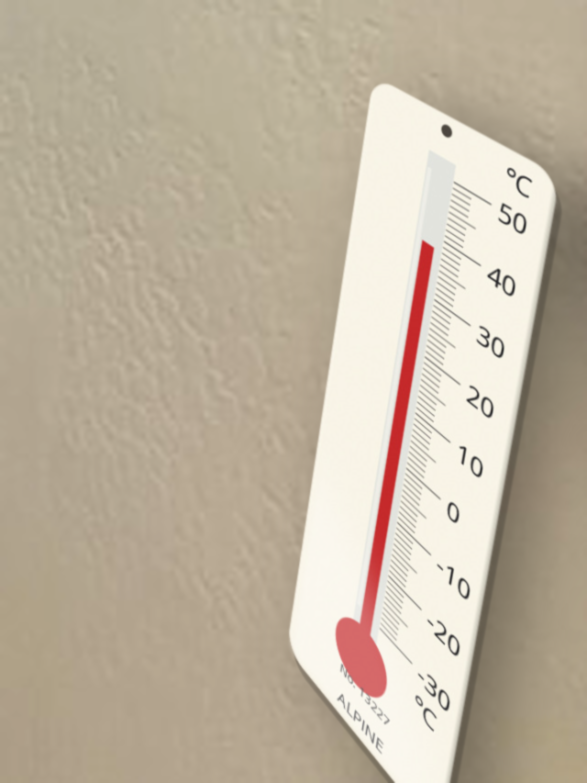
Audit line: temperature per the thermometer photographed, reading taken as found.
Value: 38 °C
